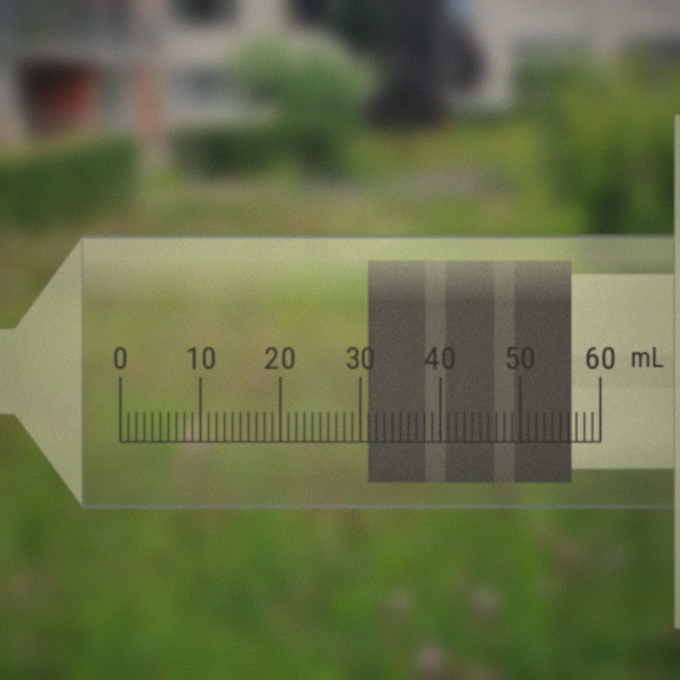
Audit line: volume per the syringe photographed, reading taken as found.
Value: 31 mL
